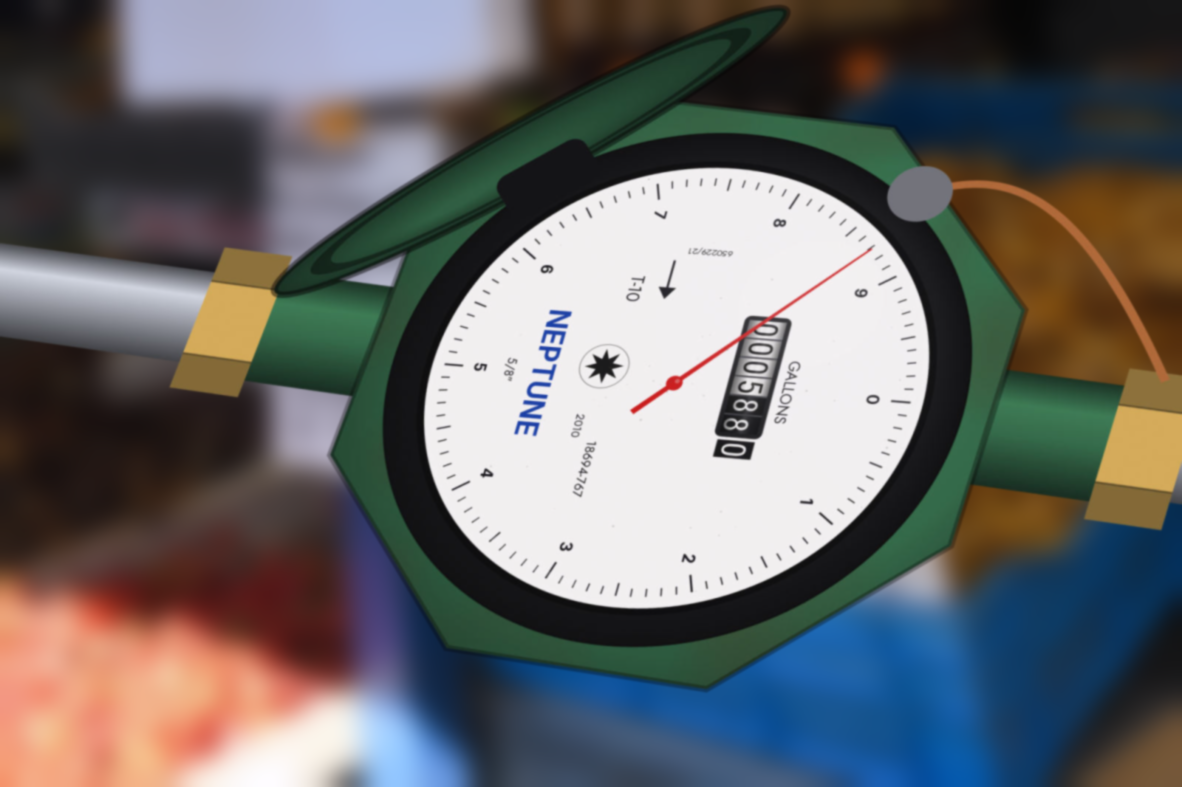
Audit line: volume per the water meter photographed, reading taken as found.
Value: 5878.7 gal
